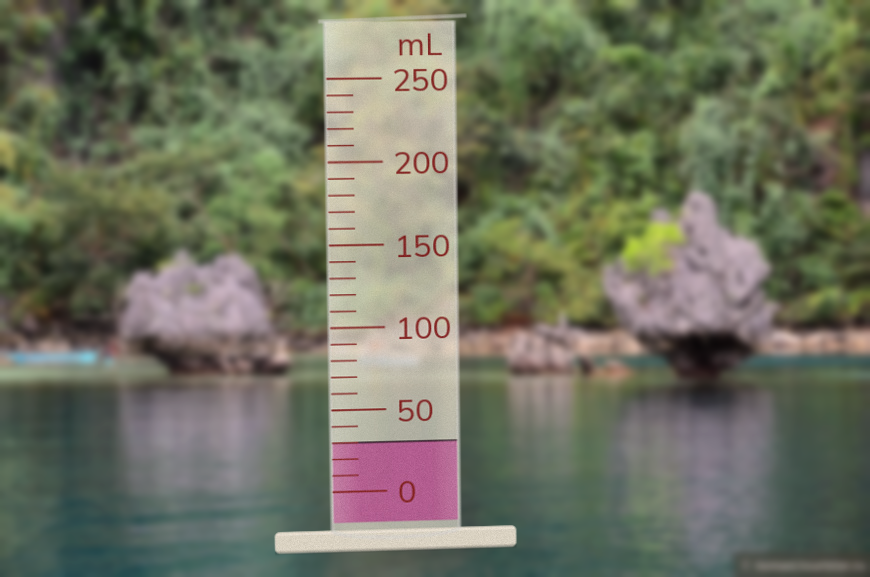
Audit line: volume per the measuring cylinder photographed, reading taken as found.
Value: 30 mL
